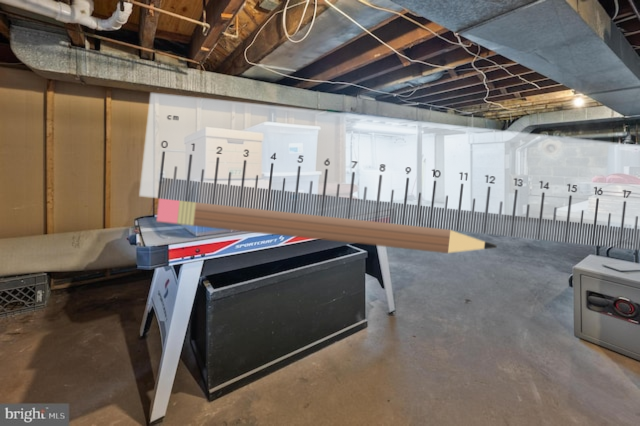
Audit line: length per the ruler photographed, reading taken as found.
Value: 12.5 cm
